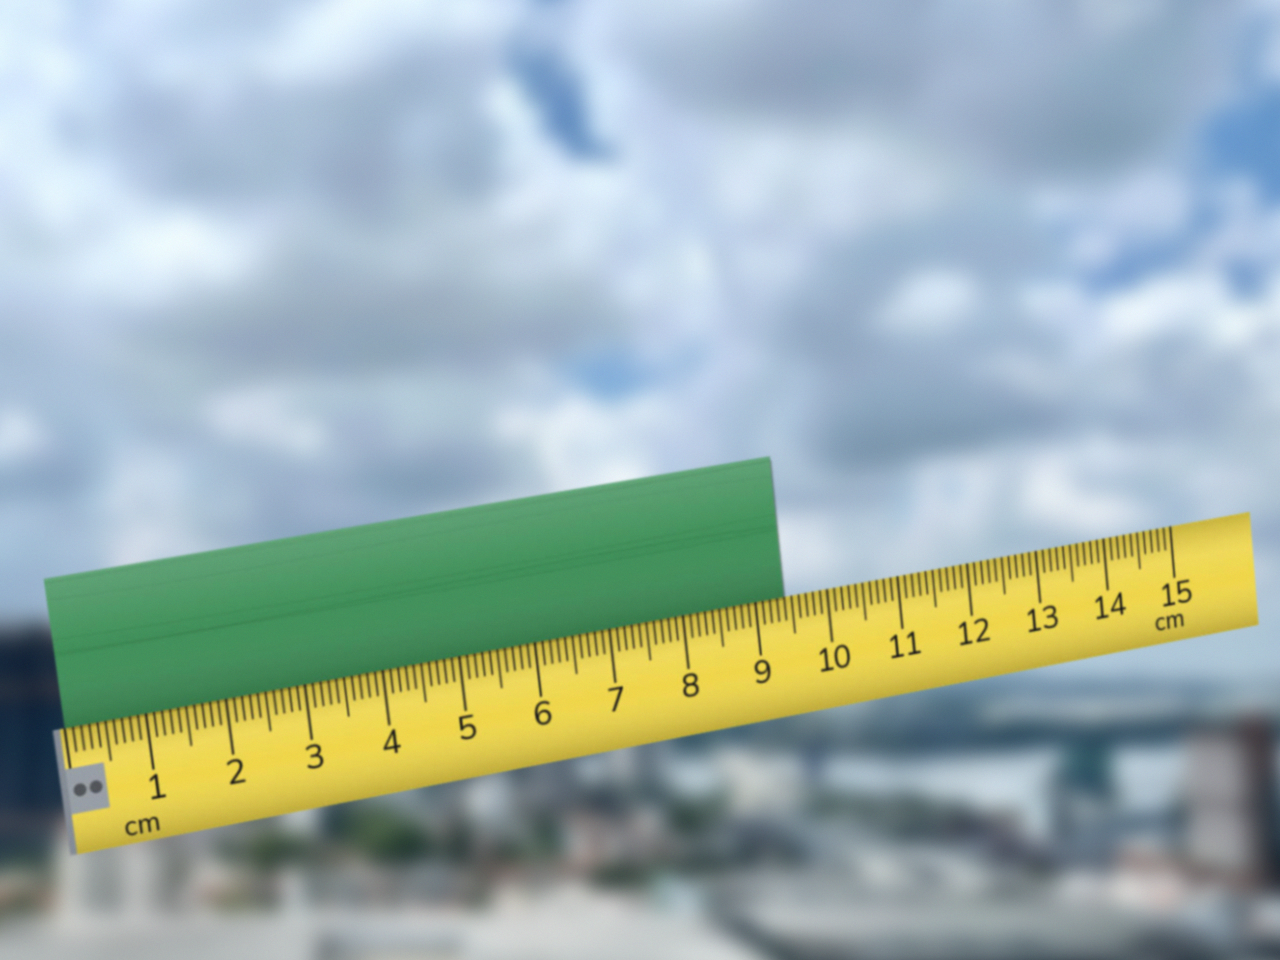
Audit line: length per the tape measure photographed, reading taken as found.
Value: 9.4 cm
